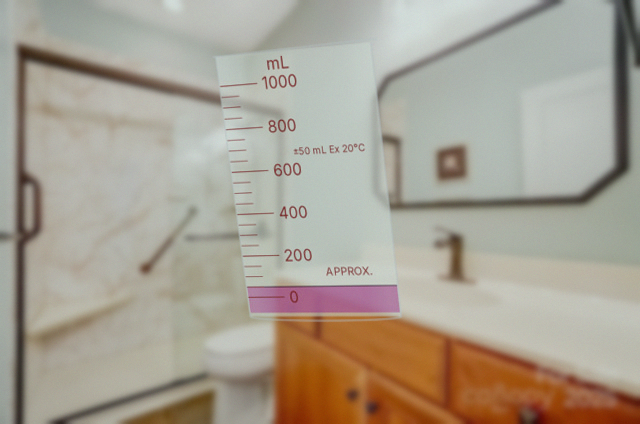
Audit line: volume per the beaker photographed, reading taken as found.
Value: 50 mL
